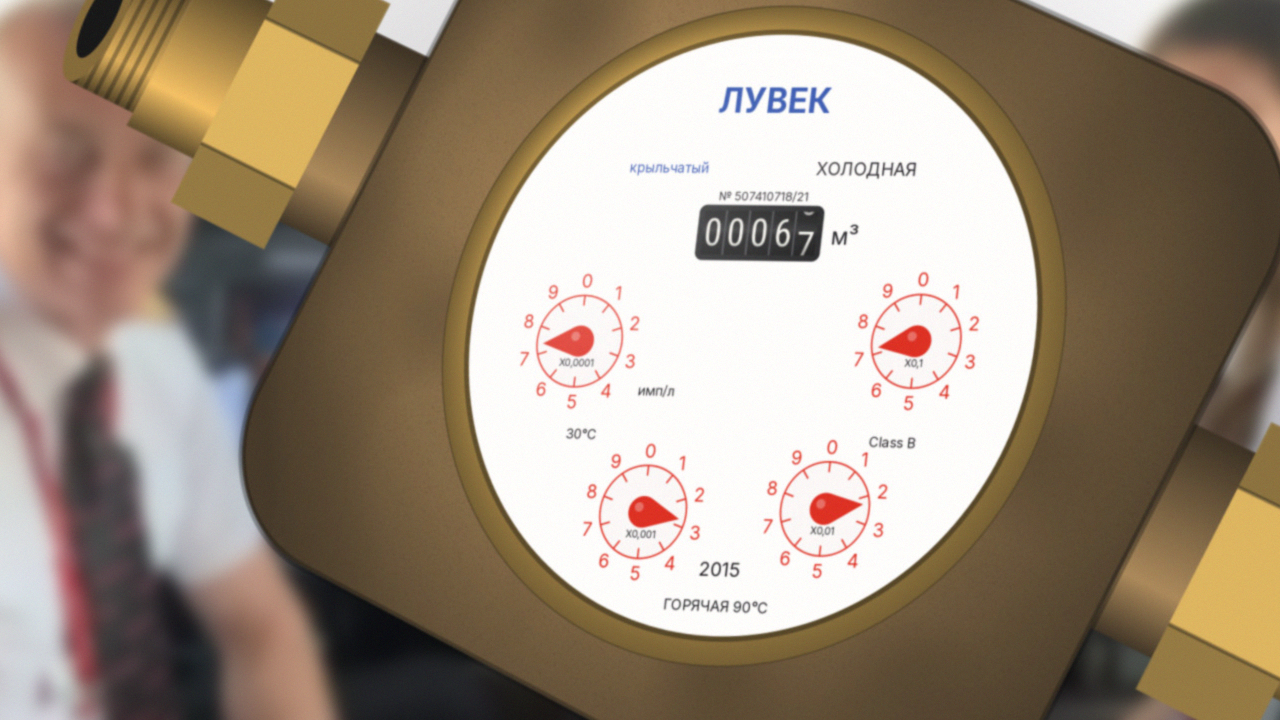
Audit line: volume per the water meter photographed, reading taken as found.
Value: 66.7227 m³
